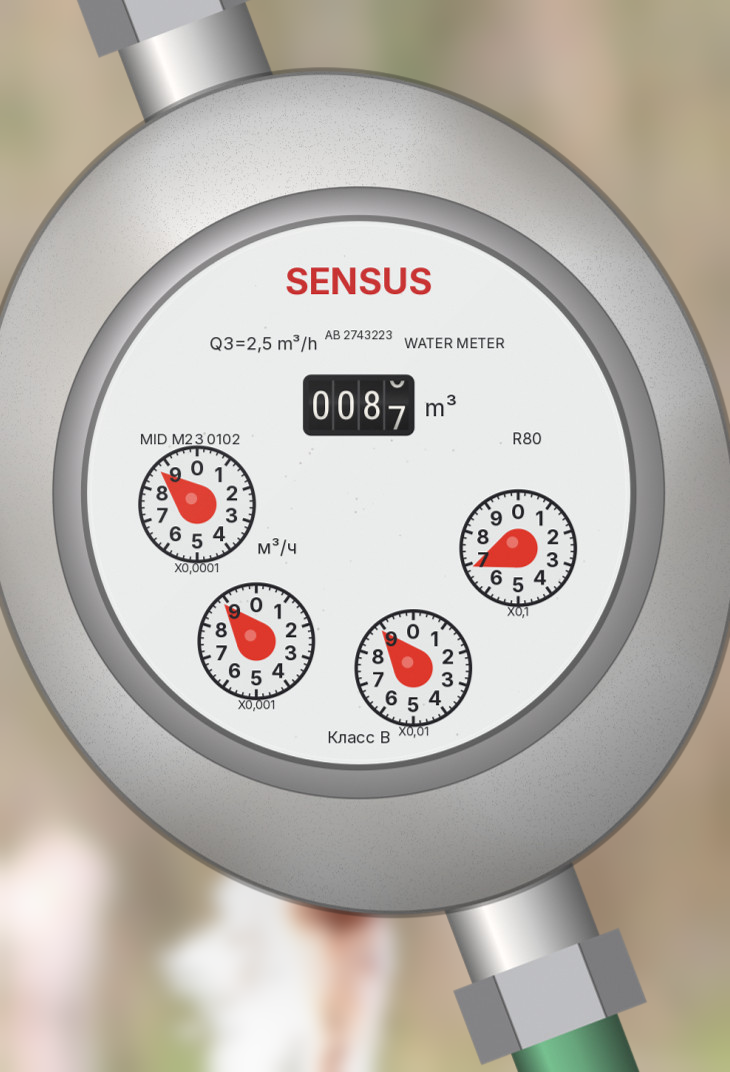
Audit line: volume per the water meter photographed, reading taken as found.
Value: 86.6888 m³
